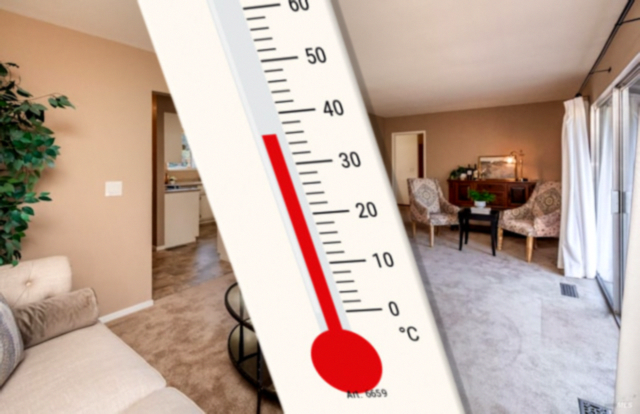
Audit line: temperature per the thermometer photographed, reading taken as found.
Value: 36 °C
